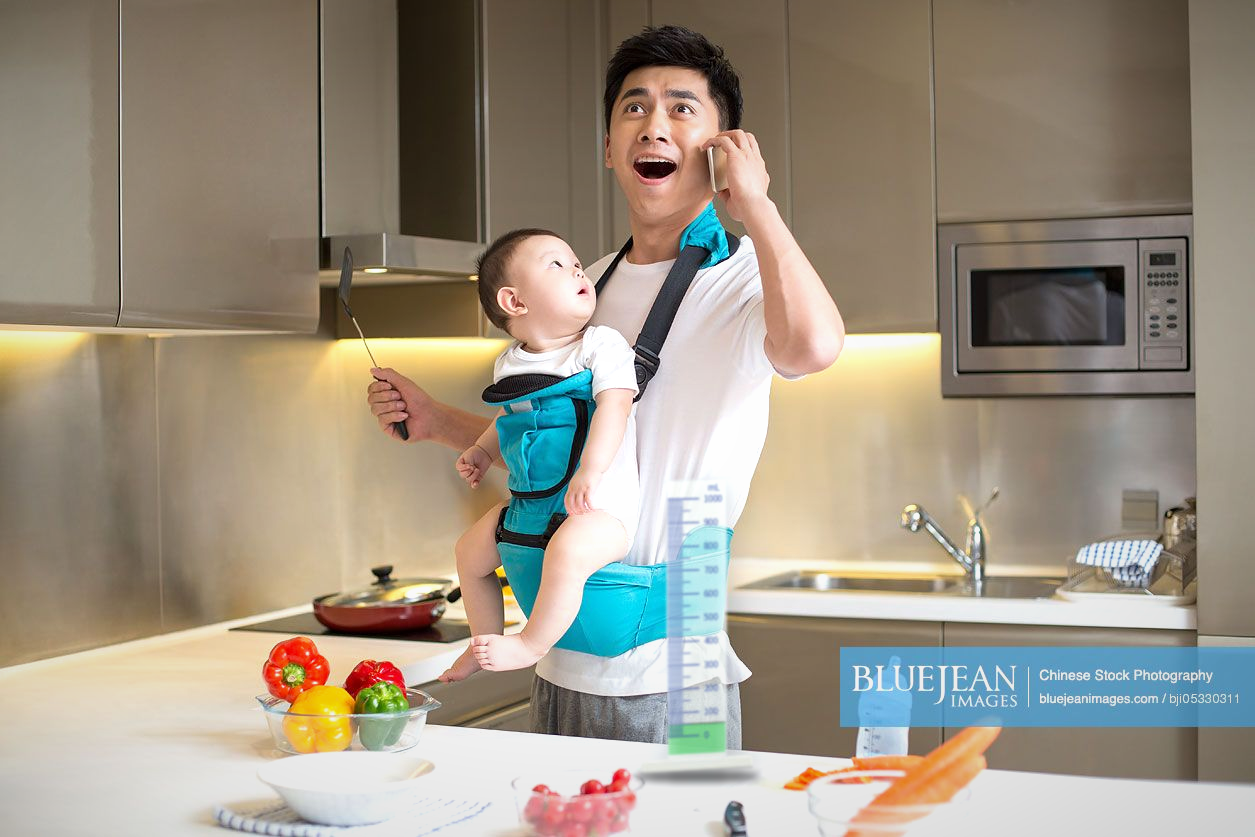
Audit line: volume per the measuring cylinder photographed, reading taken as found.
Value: 50 mL
